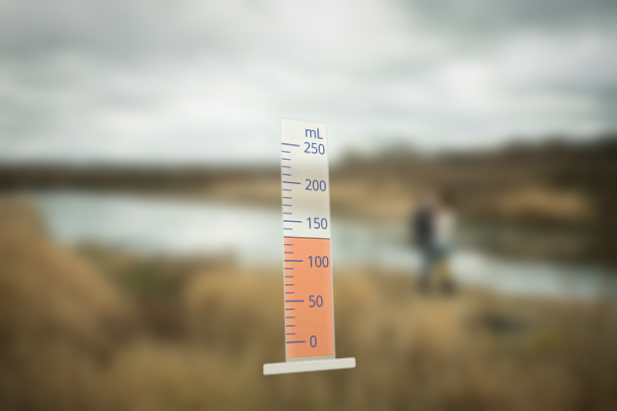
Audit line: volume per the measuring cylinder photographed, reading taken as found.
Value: 130 mL
